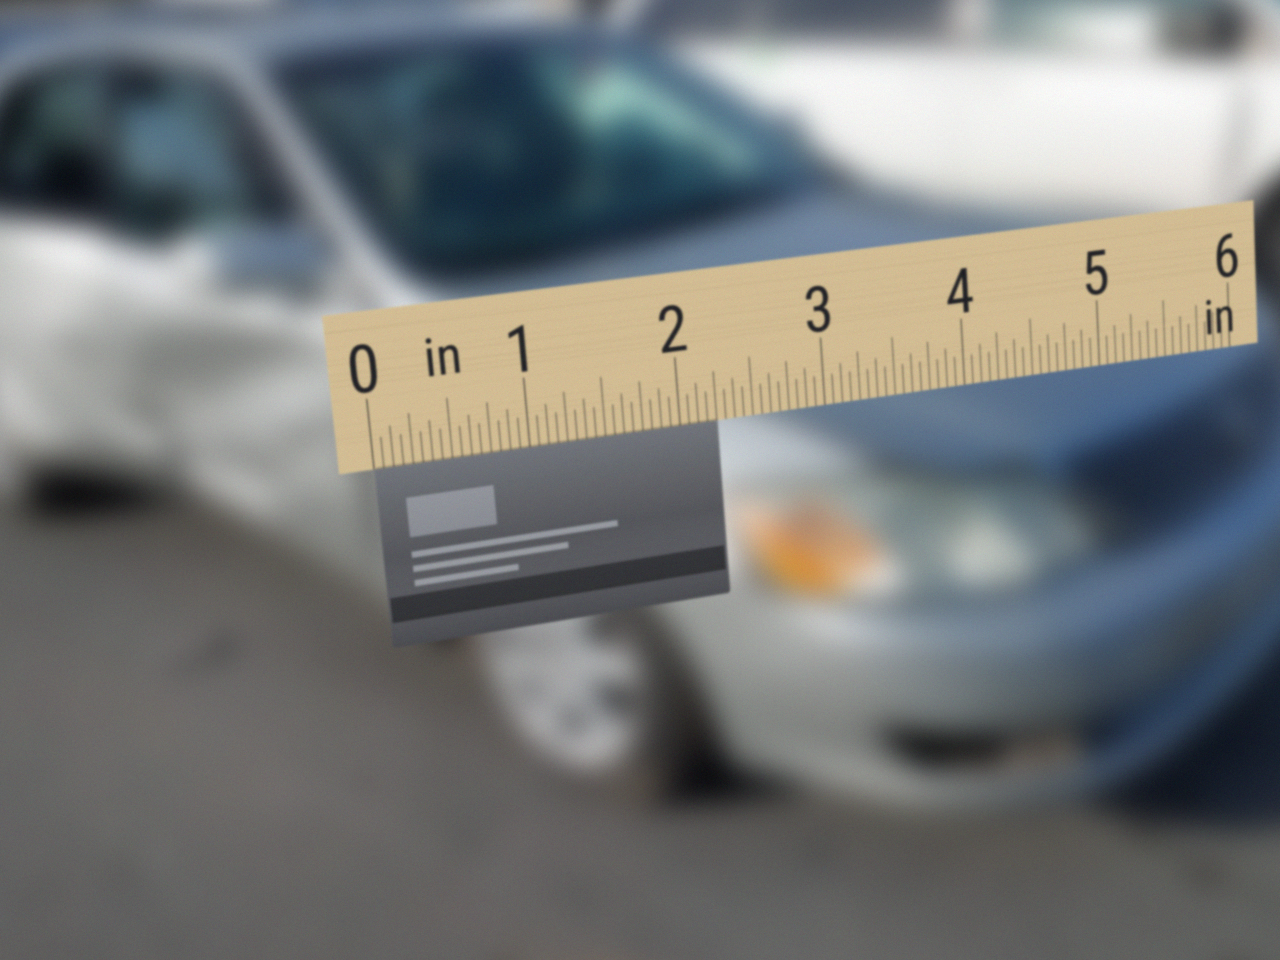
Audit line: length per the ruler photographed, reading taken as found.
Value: 2.25 in
